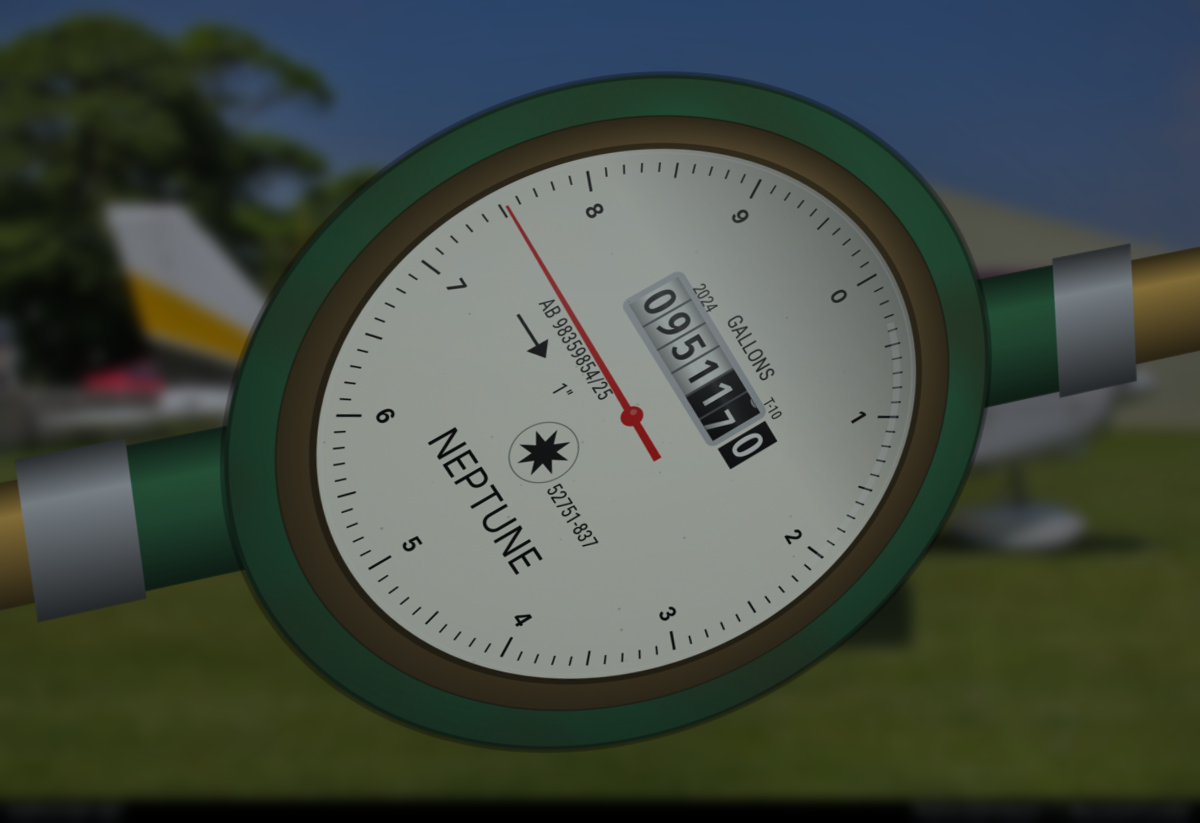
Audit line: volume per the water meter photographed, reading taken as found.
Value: 951167.5 gal
